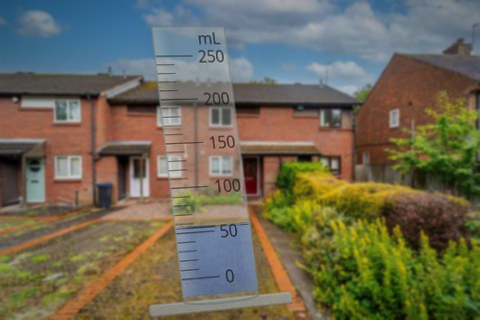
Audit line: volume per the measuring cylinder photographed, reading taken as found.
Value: 55 mL
